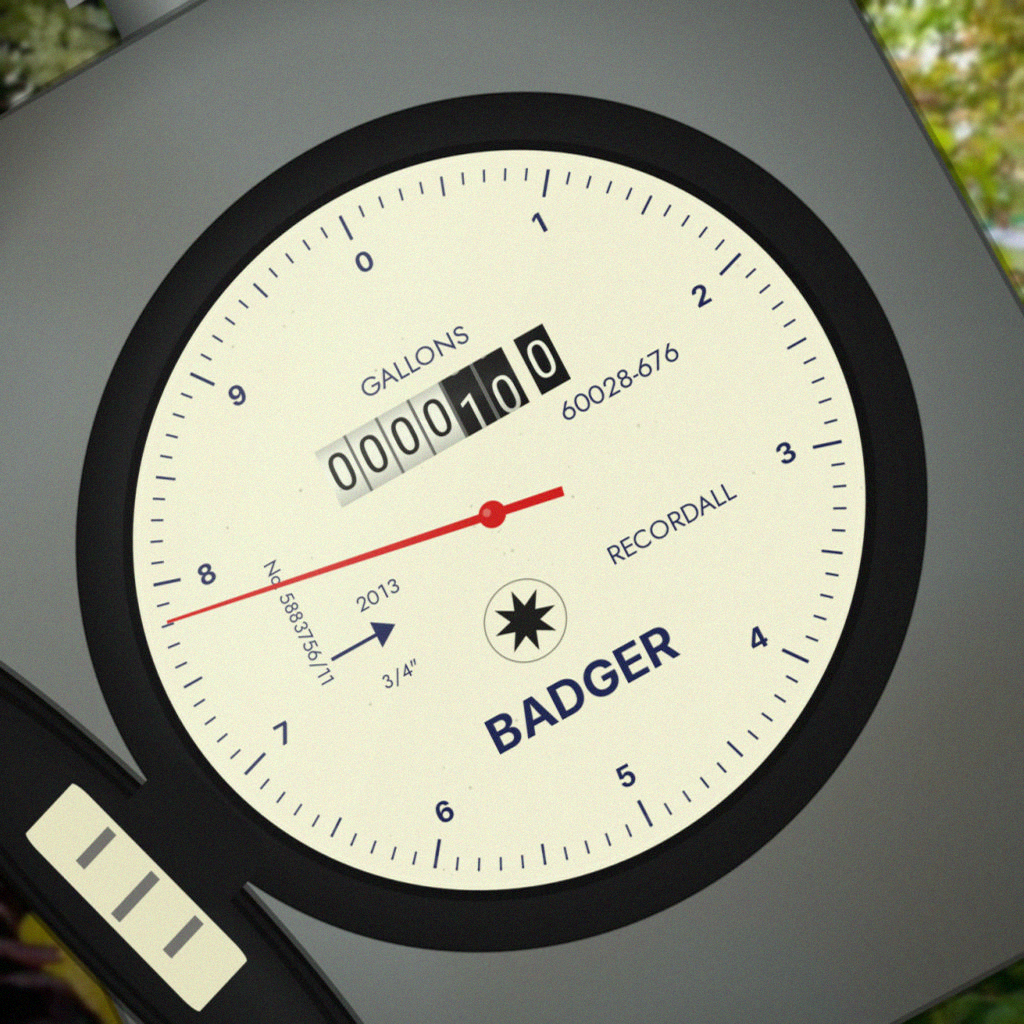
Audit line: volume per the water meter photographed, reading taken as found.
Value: 97.8 gal
